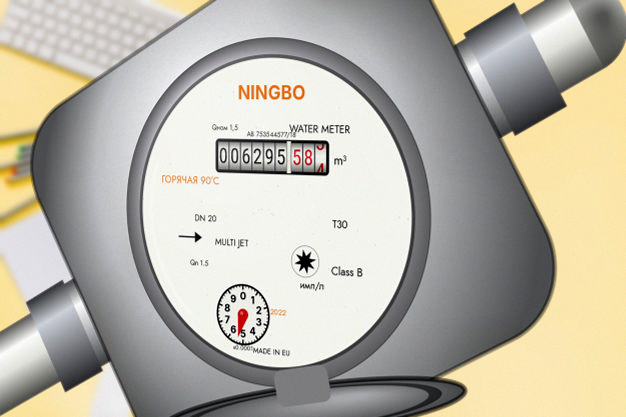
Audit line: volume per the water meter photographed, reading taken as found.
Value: 6295.5835 m³
